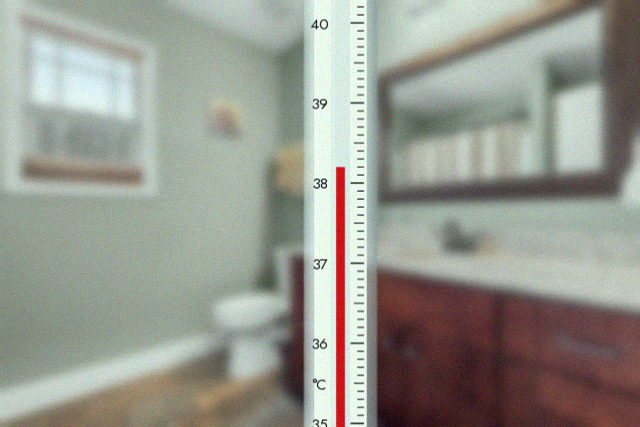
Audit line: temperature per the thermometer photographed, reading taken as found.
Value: 38.2 °C
